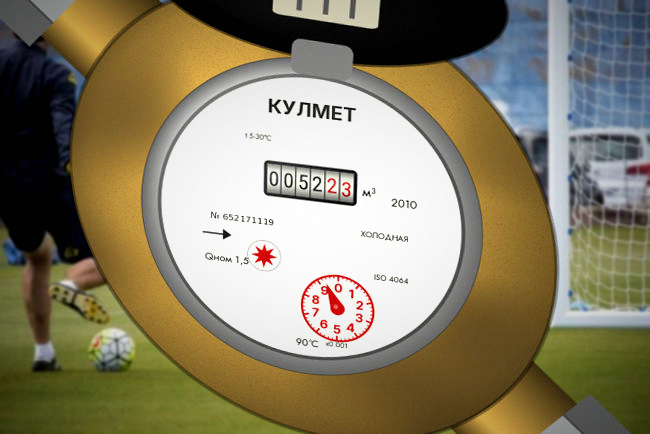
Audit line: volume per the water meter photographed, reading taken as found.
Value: 52.229 m³
